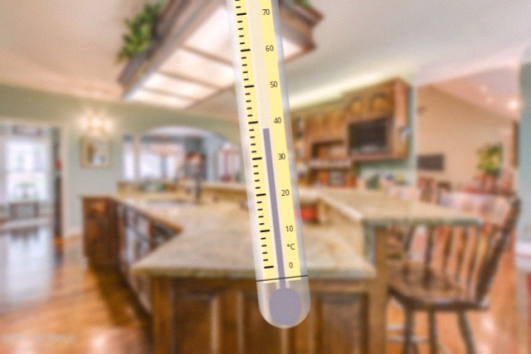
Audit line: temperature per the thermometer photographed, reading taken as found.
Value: 38 °C
